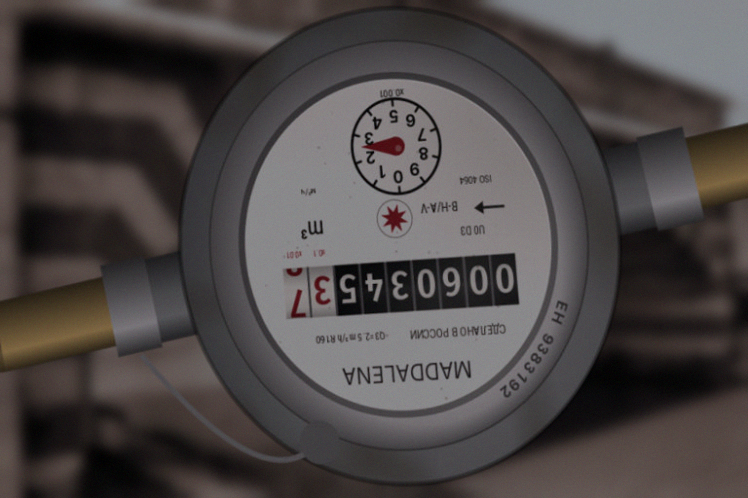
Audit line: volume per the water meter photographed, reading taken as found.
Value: 60345.372 m³
